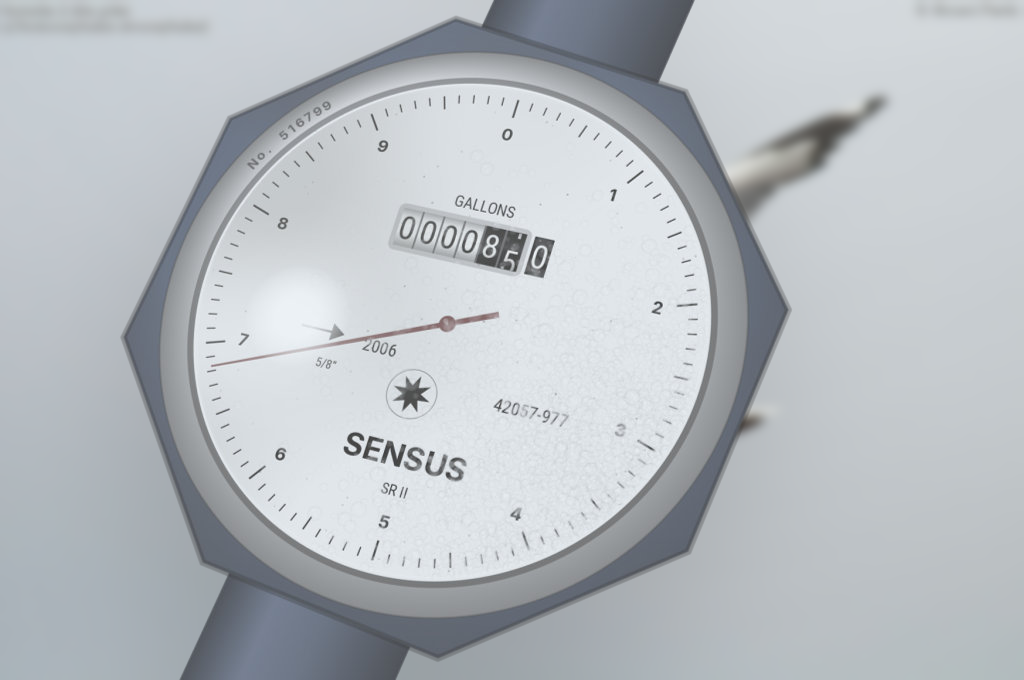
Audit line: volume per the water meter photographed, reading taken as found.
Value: 846.8 gal
